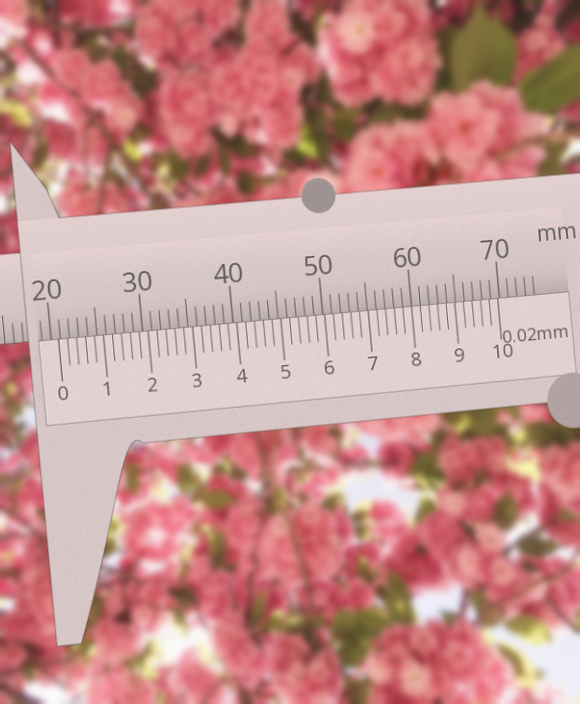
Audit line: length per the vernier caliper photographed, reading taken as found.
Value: 20.8 mm
